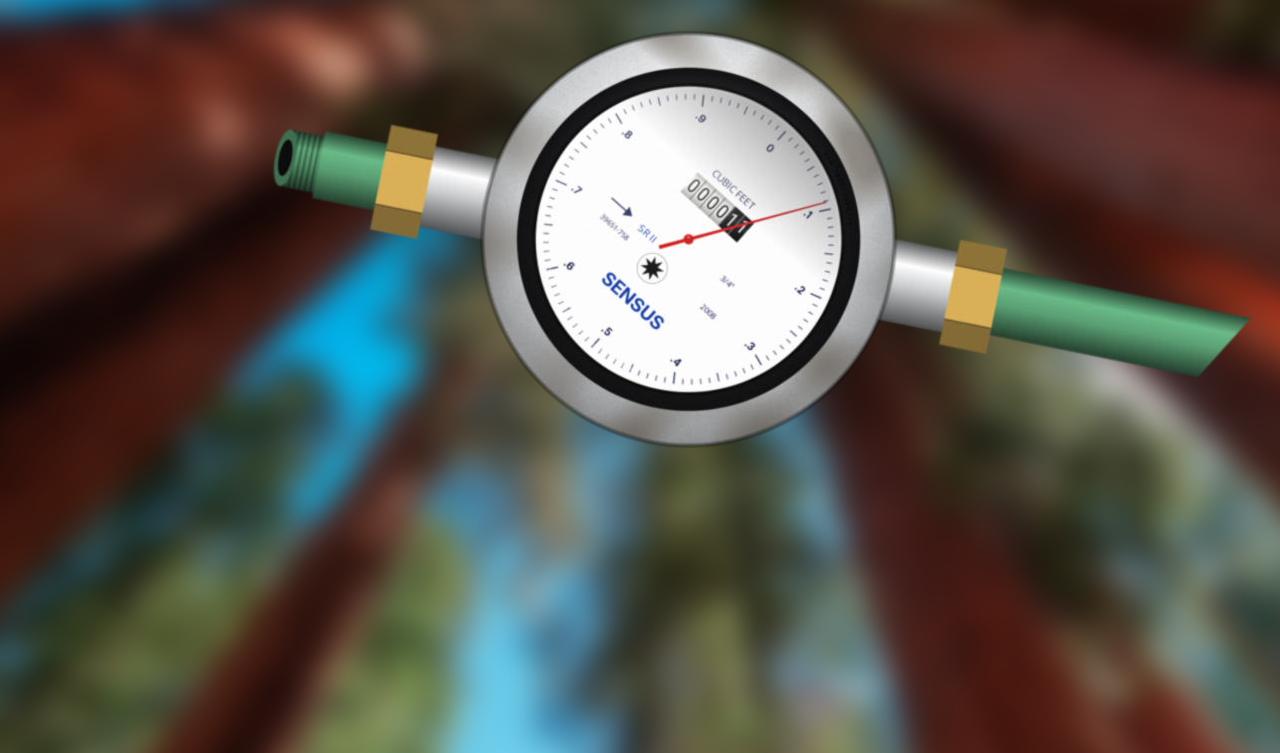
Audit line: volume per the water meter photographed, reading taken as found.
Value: 11.09 ft³
